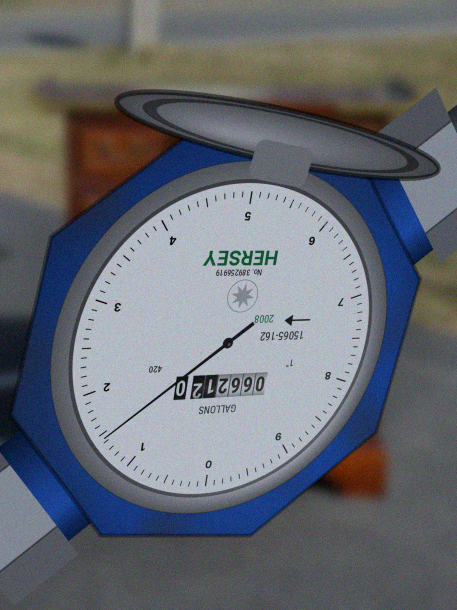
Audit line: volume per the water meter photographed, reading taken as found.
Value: 662121.4 gal
